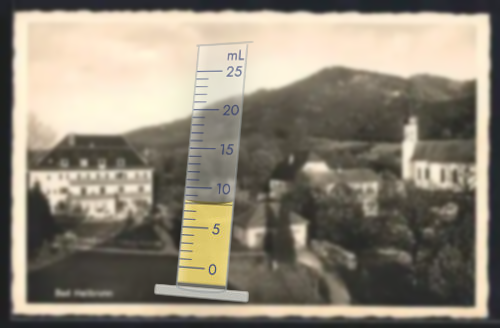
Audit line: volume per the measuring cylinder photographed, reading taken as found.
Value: 8 mL
